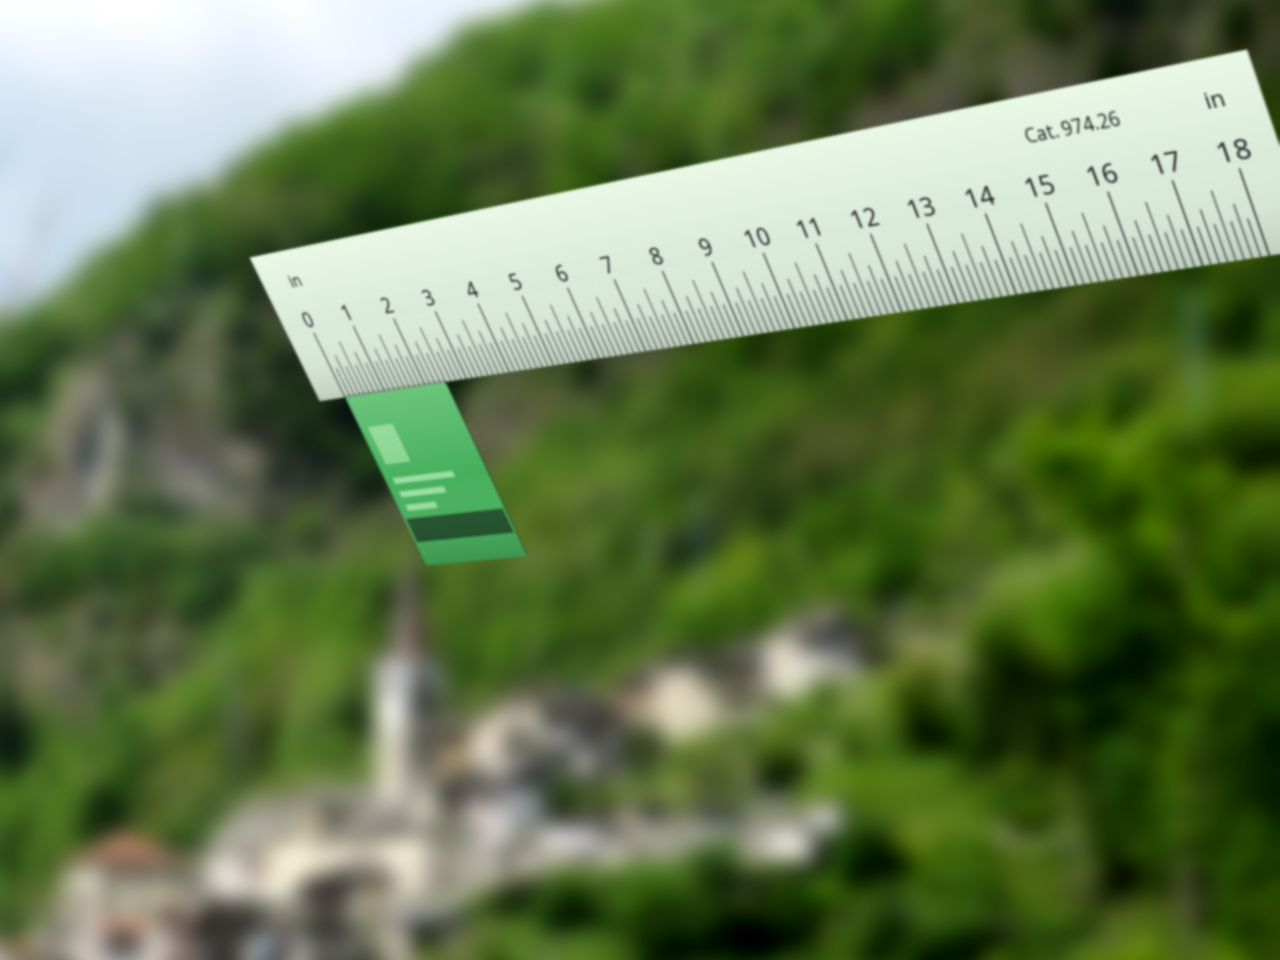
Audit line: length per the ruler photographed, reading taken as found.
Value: 2.5 in
